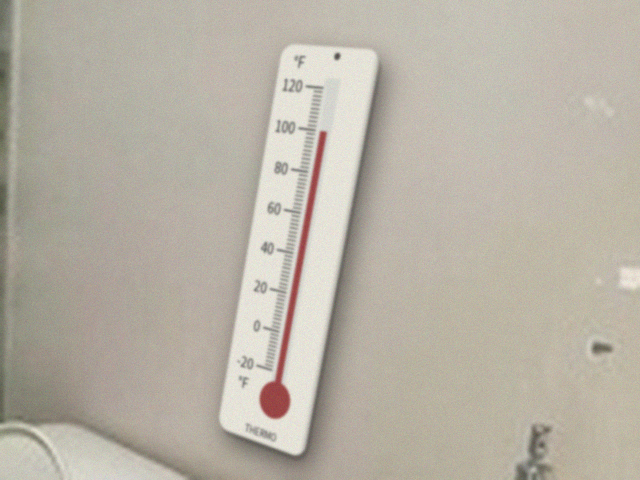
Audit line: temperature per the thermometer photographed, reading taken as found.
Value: 100 °F
